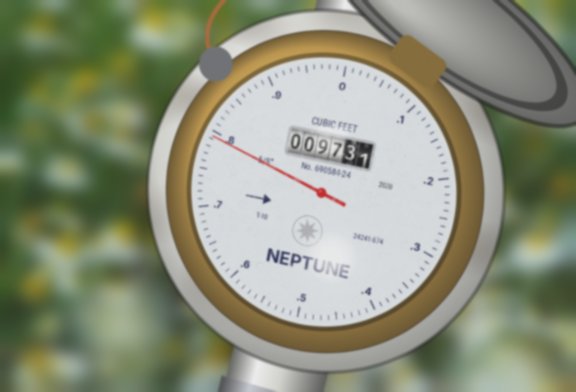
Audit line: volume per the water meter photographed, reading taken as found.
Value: 9730.79 ft³
